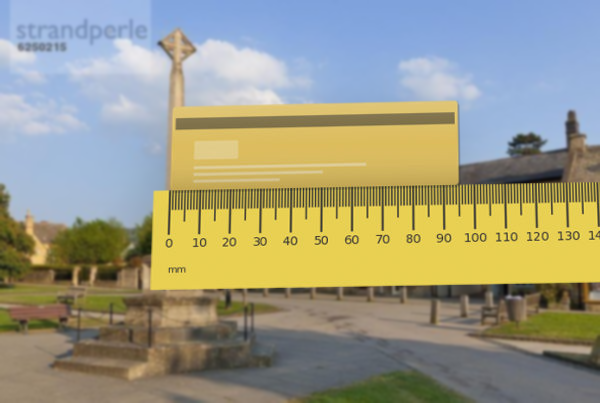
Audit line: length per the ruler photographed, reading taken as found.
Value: 95 mm
